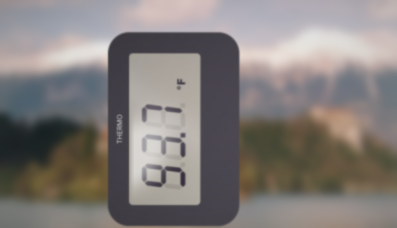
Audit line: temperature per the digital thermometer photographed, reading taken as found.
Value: 93.7 °F
